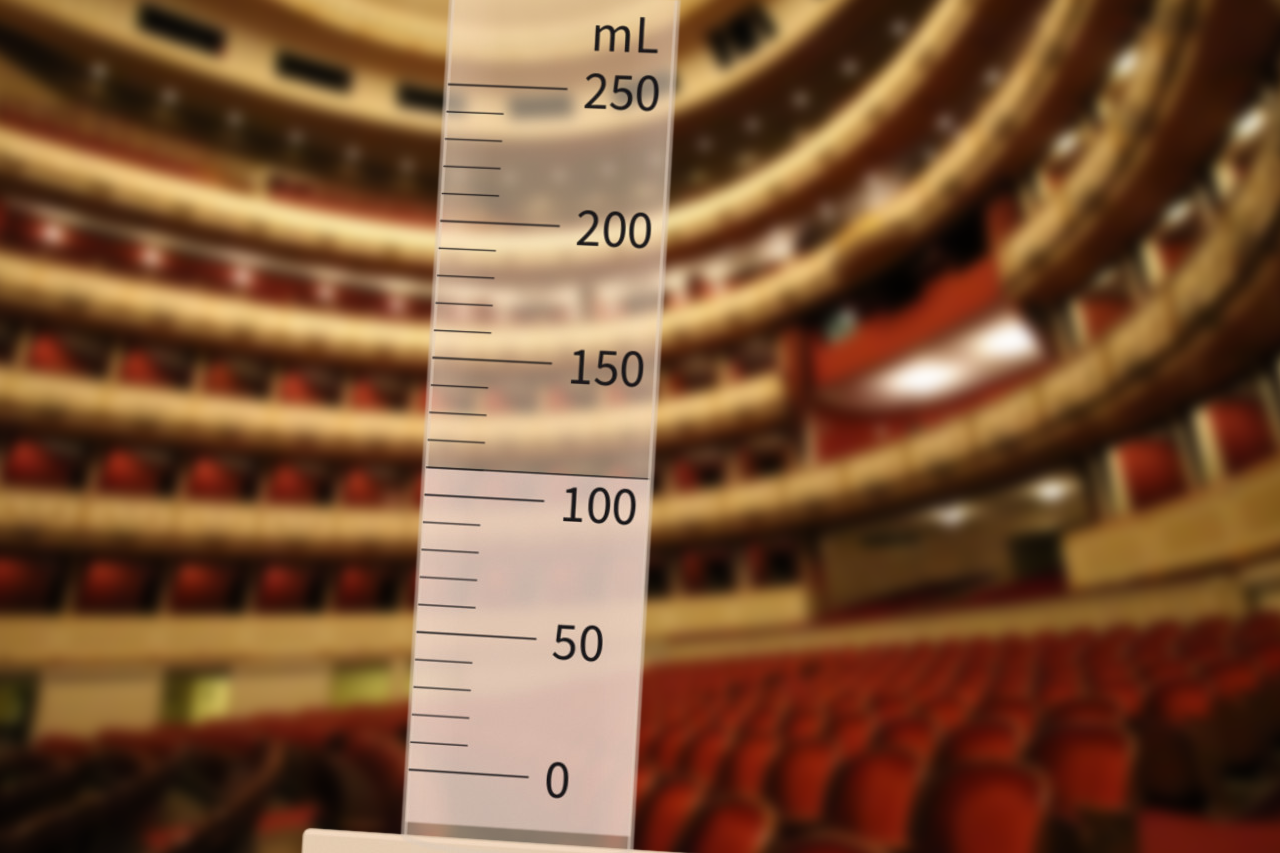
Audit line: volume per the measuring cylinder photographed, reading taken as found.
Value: 110 mL
